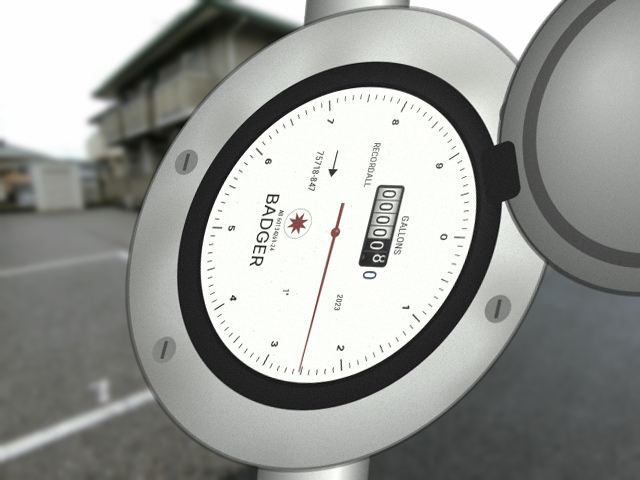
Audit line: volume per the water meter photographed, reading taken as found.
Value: 82.5 gal
